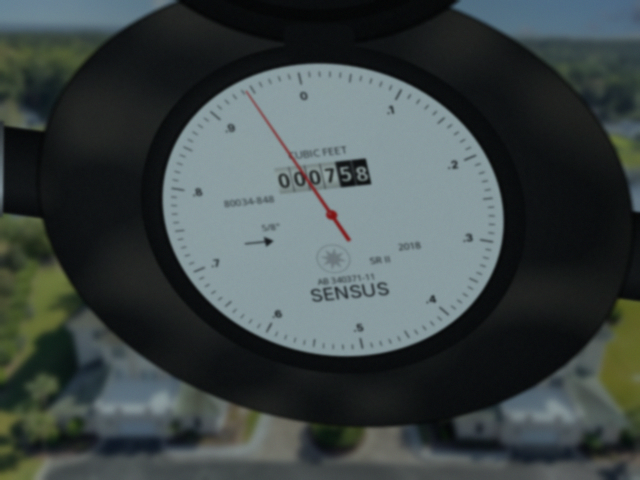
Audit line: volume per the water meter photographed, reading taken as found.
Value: 757.94 ft³
